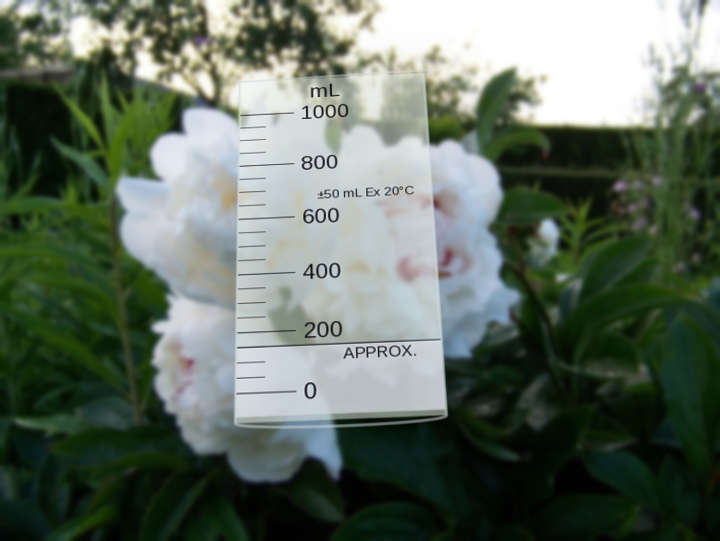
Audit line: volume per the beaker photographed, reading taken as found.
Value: 150 mL
